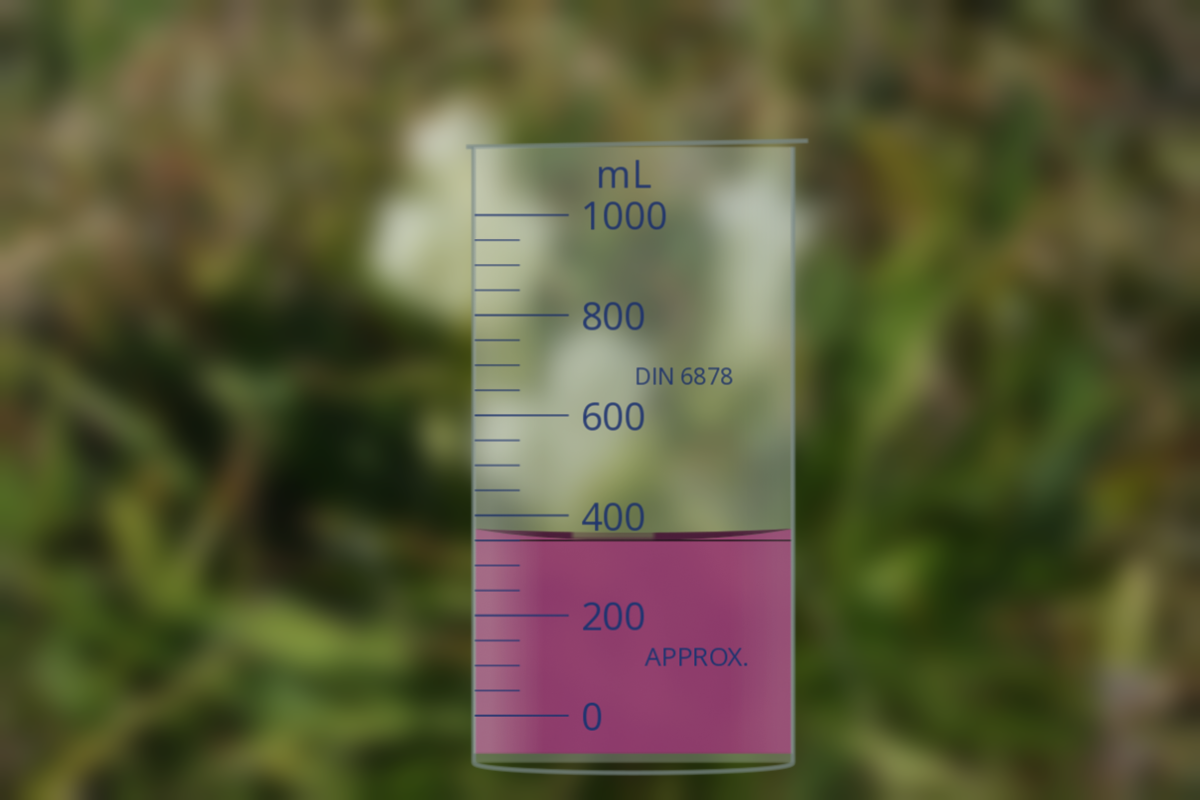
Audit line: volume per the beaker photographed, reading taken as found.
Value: 350 mL
